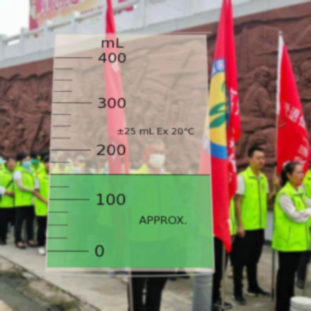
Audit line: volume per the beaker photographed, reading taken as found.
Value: 150 mL
